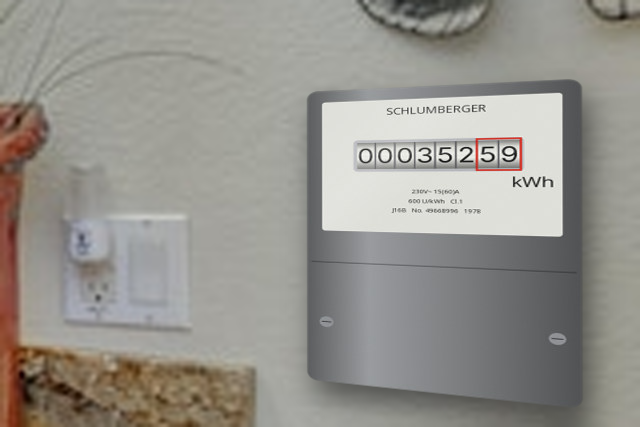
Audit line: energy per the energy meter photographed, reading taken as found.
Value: 352.59 kWh
